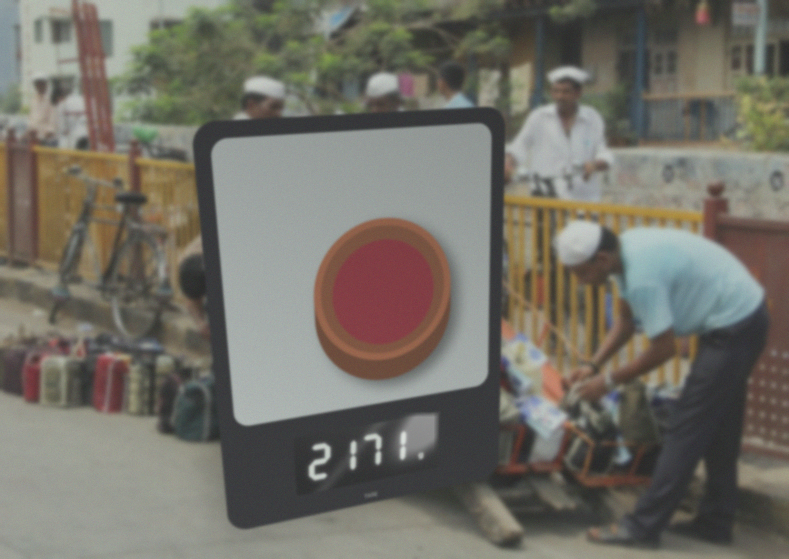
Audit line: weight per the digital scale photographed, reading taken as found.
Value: 2171 g
